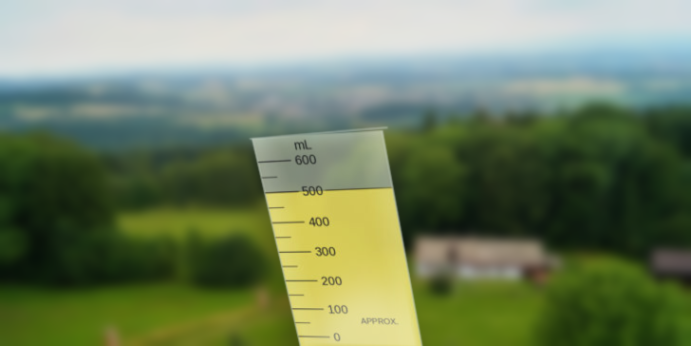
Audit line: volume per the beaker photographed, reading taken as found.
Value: 500 mL
